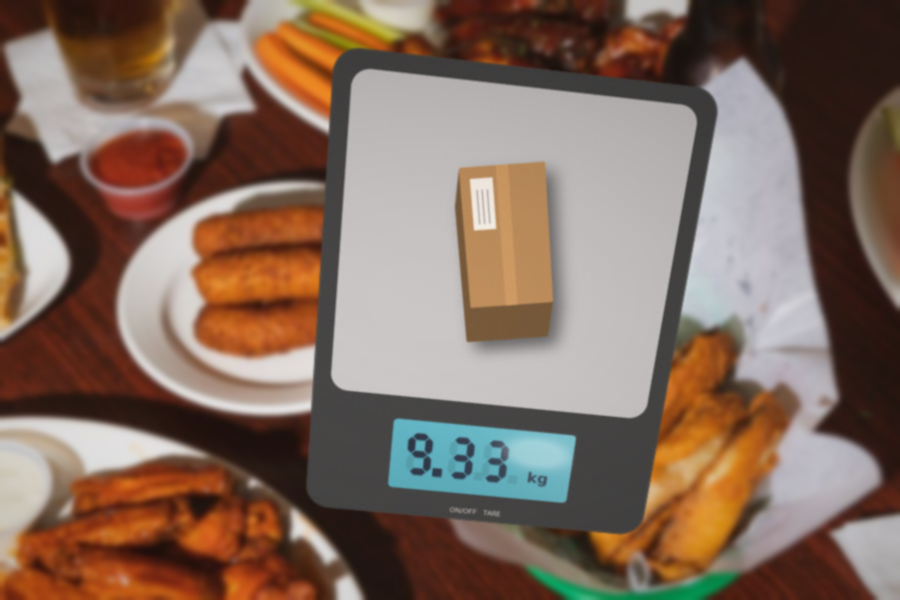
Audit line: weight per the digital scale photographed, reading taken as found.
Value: 9.33 kg
